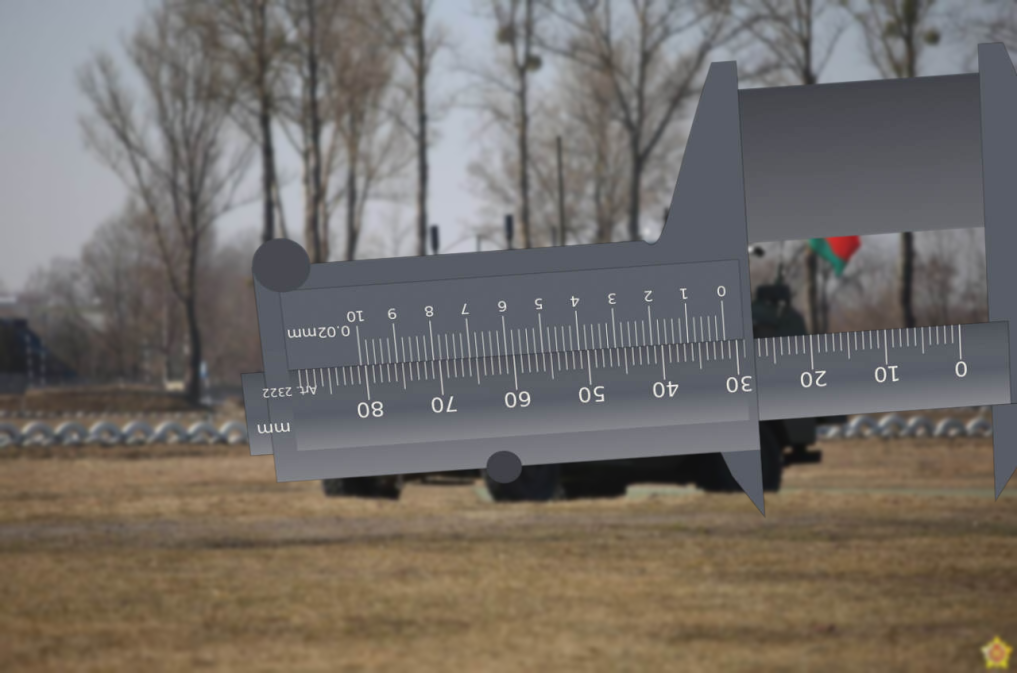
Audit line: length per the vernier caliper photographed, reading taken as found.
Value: 31.6 mm
